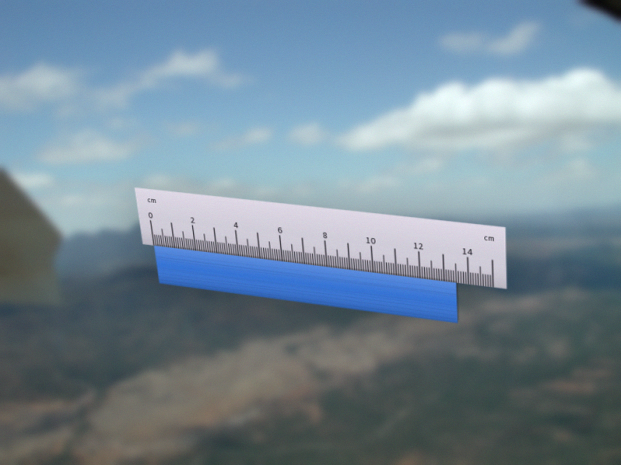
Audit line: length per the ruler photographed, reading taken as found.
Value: 13.5 cm
